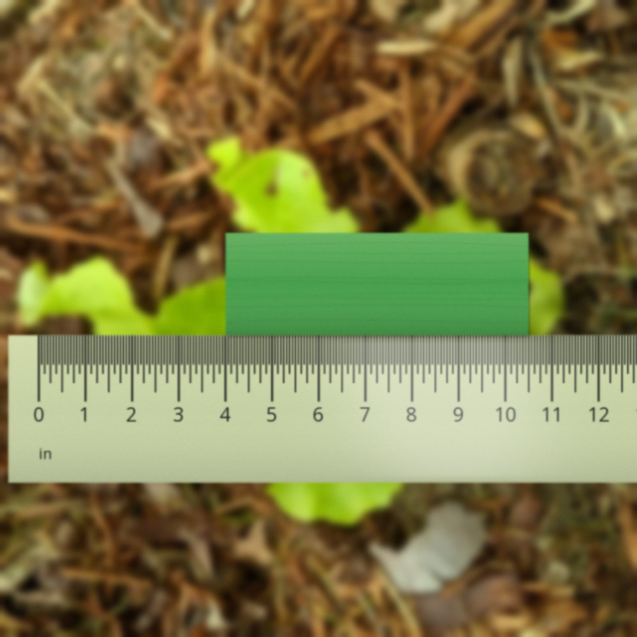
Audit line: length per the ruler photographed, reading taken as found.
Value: 6.5 in
